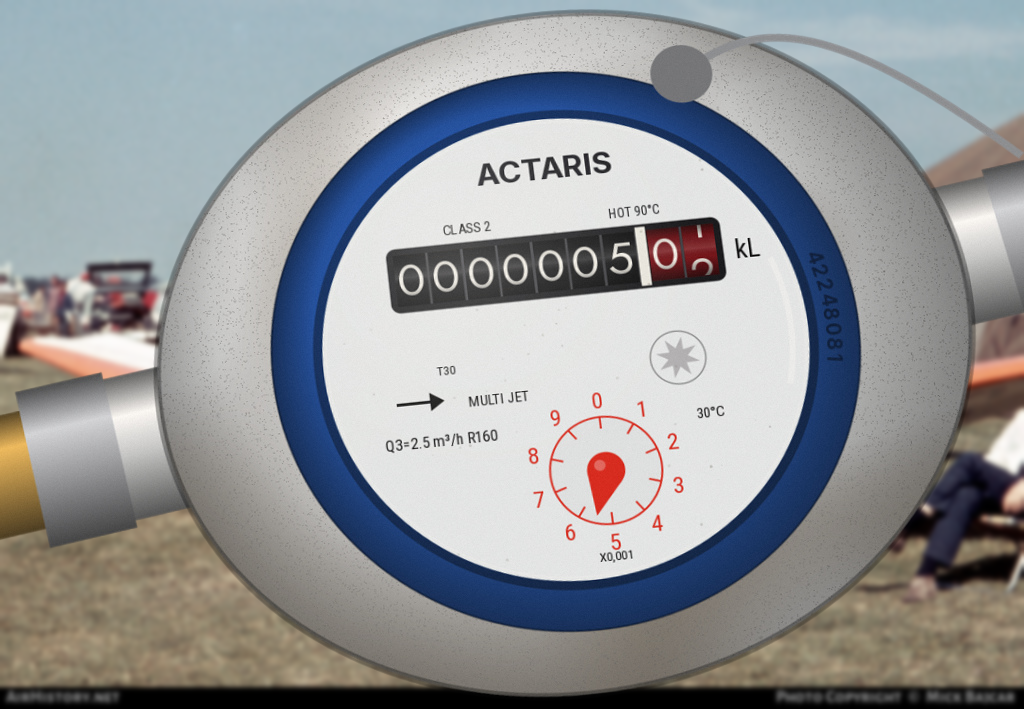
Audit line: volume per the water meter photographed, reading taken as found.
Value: 5.015 kL
